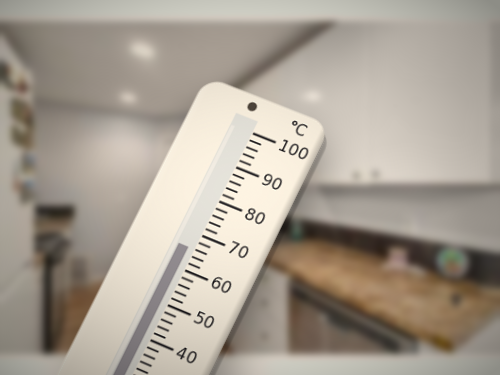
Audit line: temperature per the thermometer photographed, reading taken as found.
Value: 66 °C
